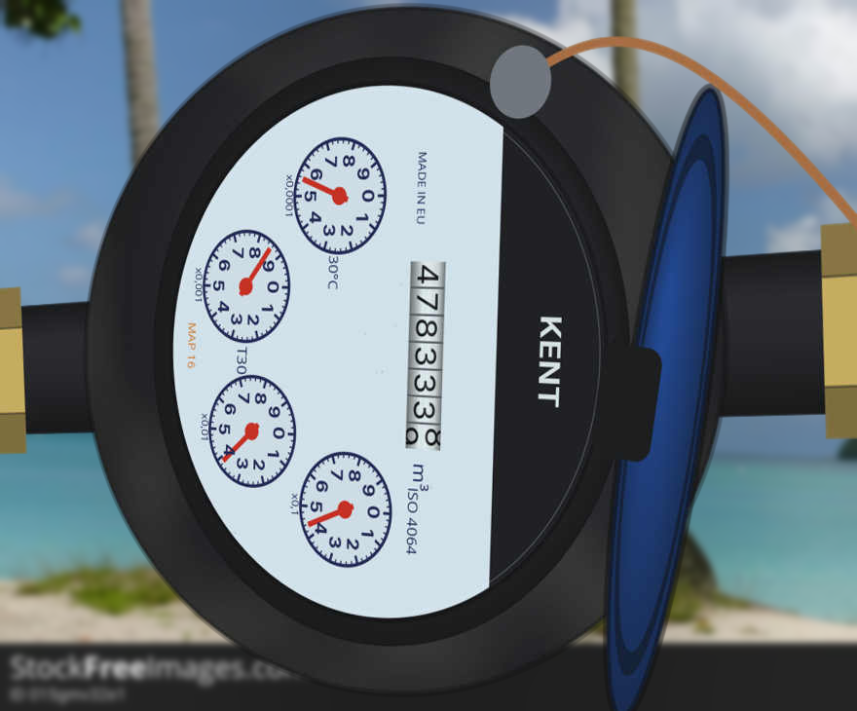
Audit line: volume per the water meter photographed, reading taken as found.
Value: 4783338.4385 m³
